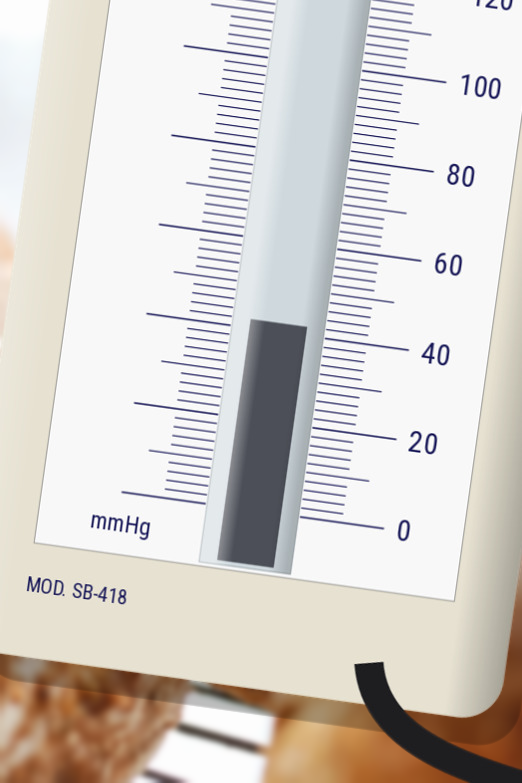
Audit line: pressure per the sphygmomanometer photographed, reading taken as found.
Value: 42 mmHg
